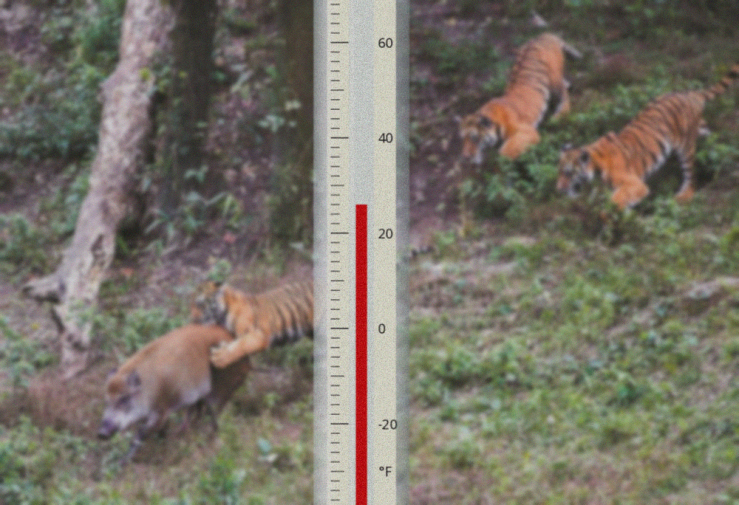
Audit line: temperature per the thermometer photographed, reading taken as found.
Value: 26 °F
